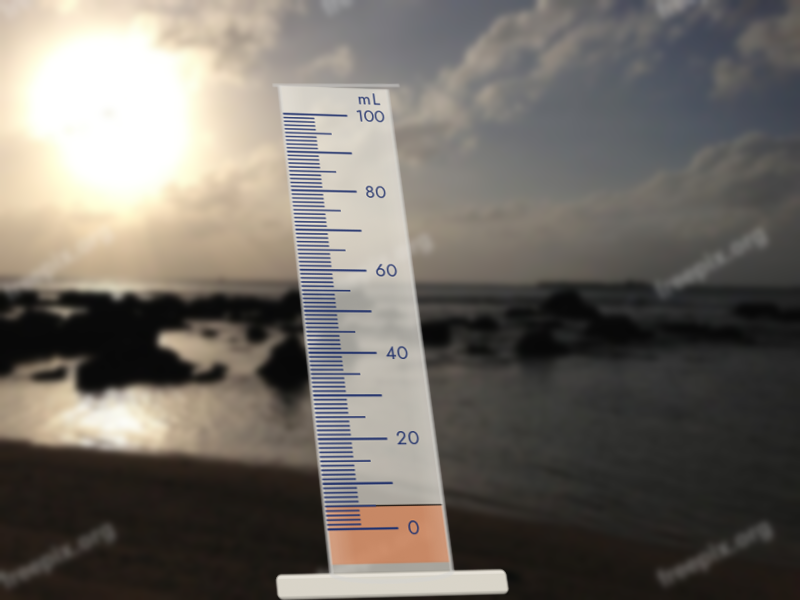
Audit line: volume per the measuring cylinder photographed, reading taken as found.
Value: 5 mL
